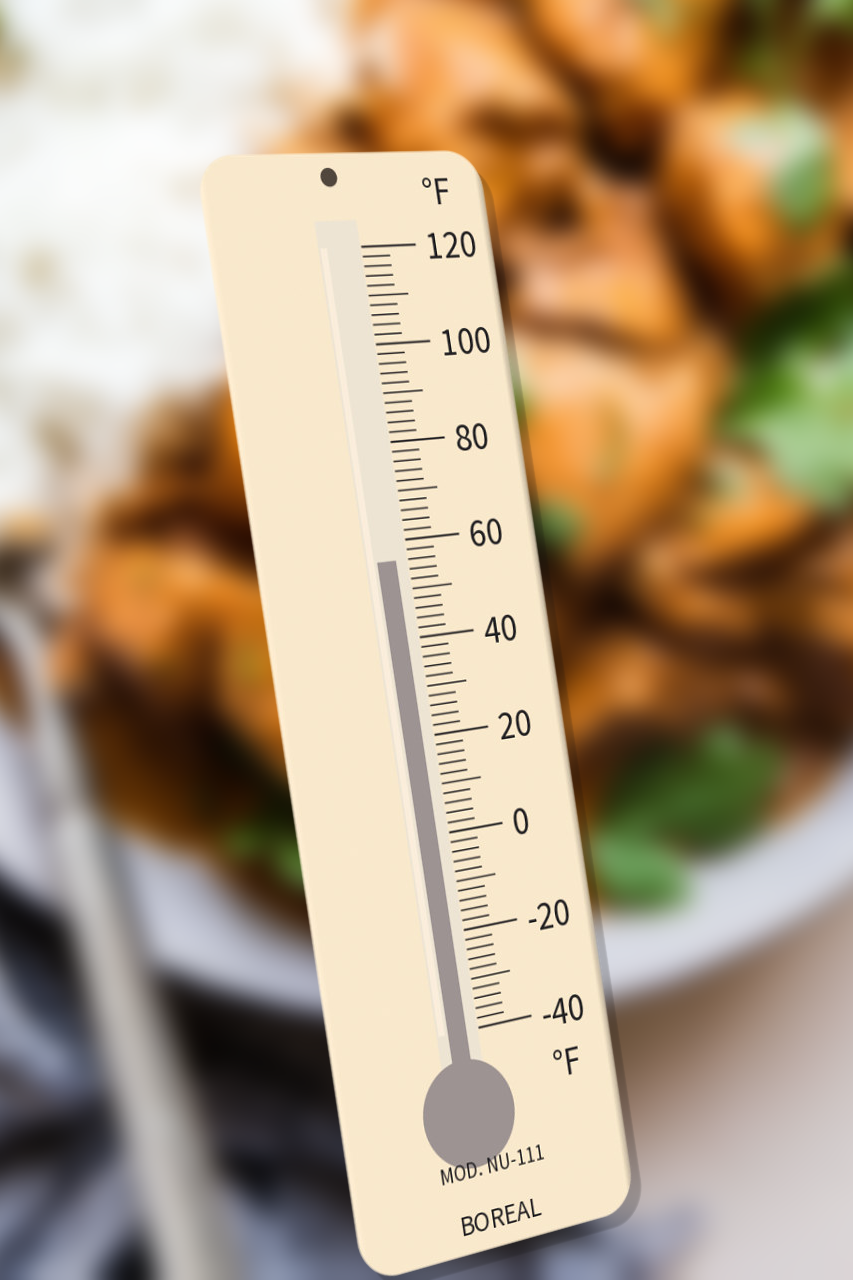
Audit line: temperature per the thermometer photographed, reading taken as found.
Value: 56 °F
